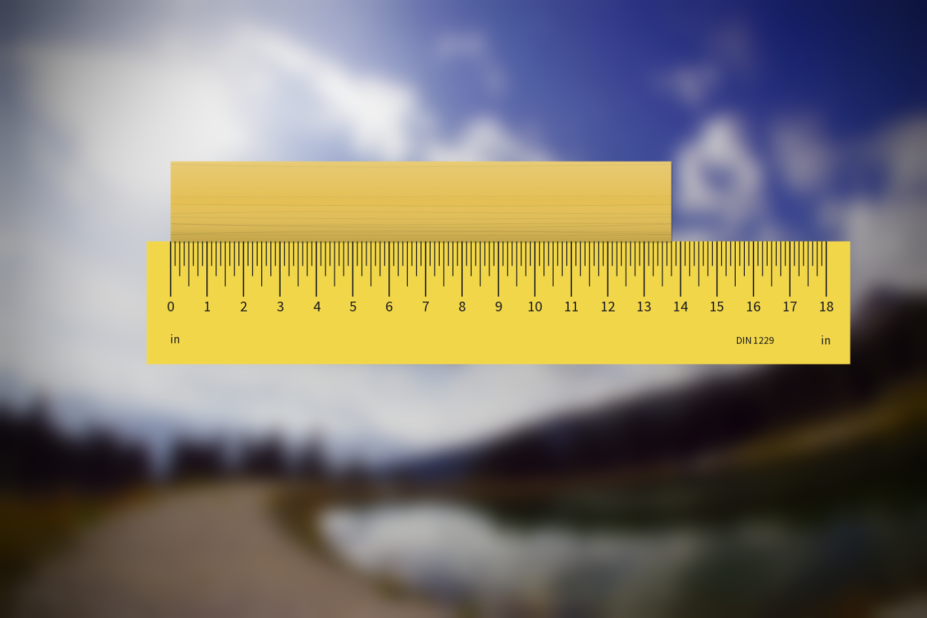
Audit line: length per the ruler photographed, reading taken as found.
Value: 13.75 in
